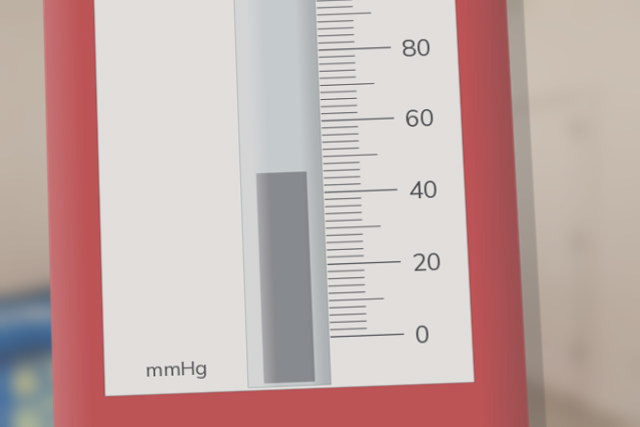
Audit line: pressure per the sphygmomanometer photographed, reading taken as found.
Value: 46 mmHg
